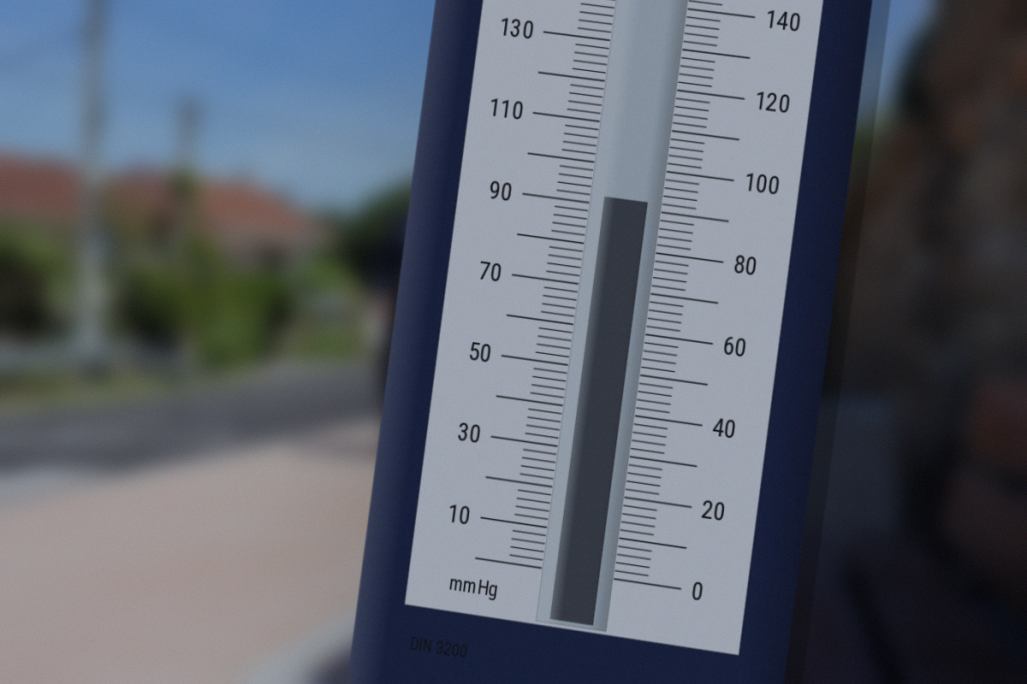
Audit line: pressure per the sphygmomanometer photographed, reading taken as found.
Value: 92 mmHg
